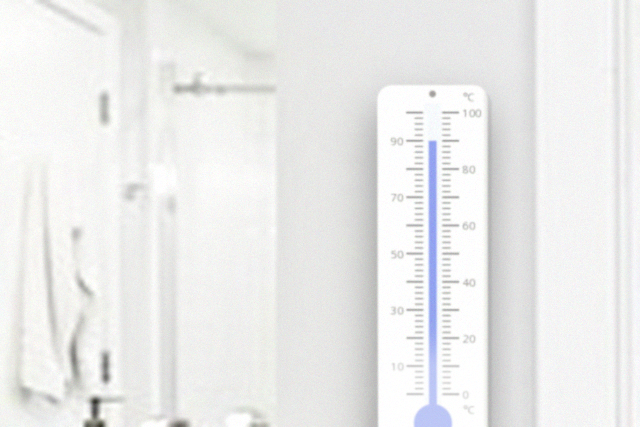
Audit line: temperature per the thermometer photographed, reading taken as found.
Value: 90 °C
